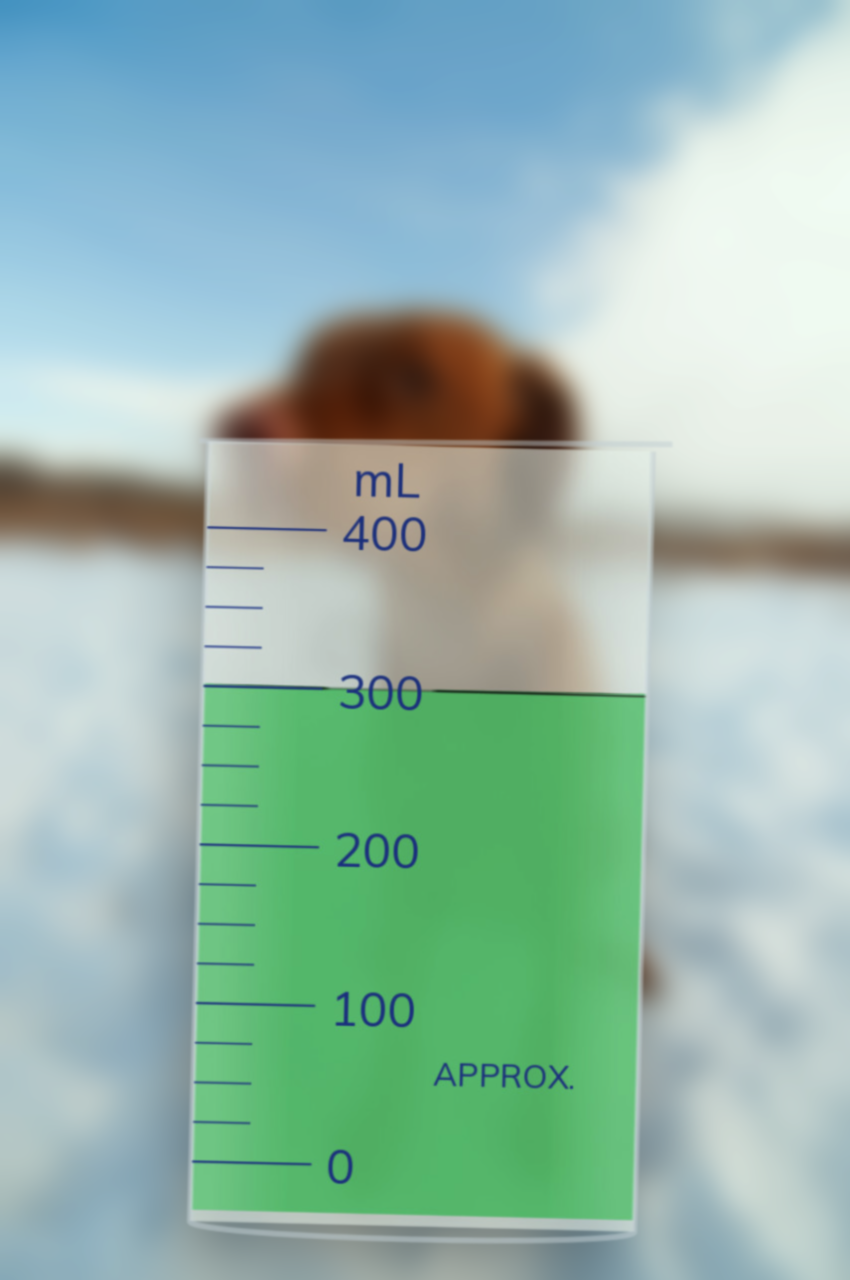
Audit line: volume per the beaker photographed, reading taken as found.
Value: 300 mL
